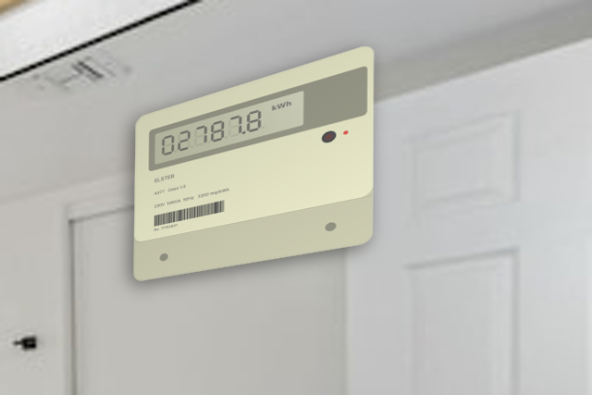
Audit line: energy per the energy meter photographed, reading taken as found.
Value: 2787.8 kWh
